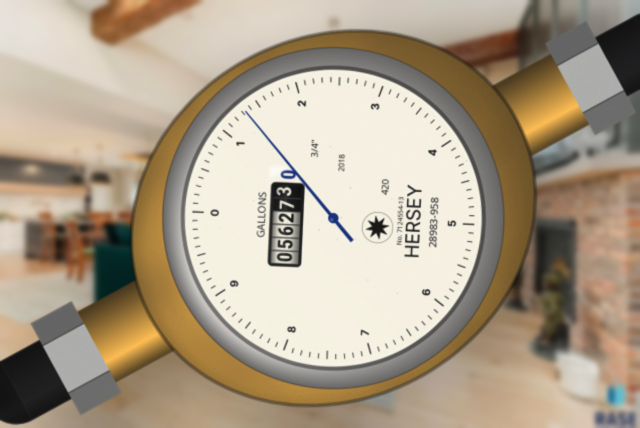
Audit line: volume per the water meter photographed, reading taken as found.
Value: 562731.3 gal
